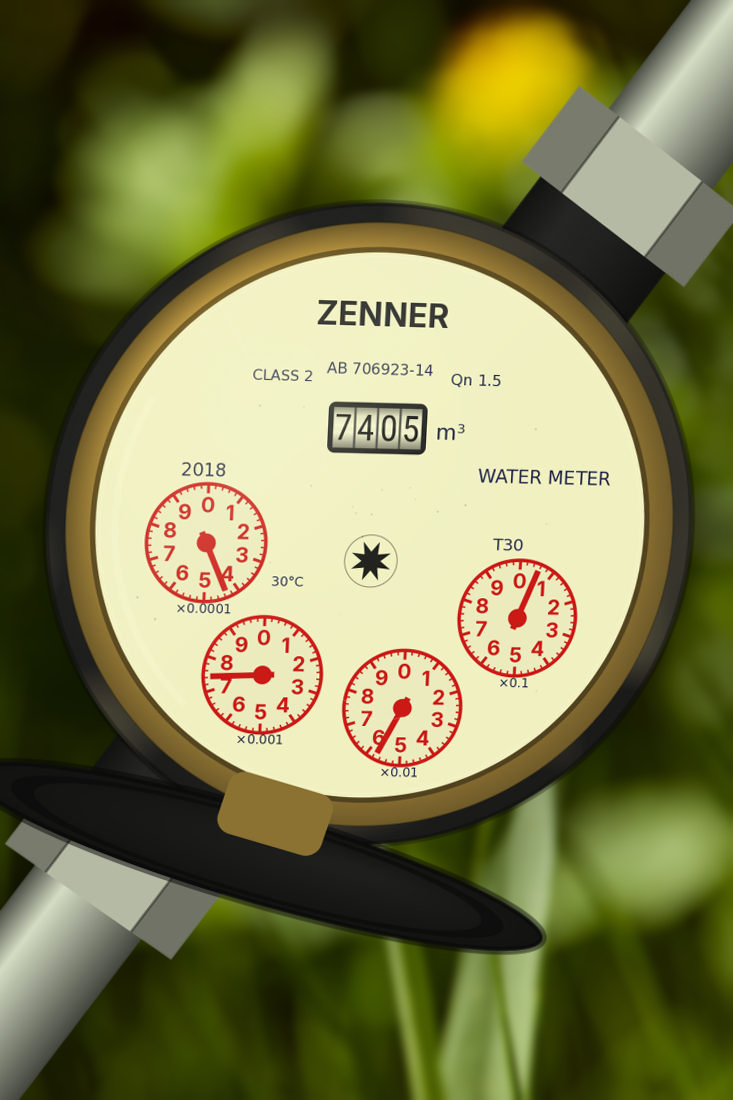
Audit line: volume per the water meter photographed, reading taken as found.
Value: 7405.0574 m³
